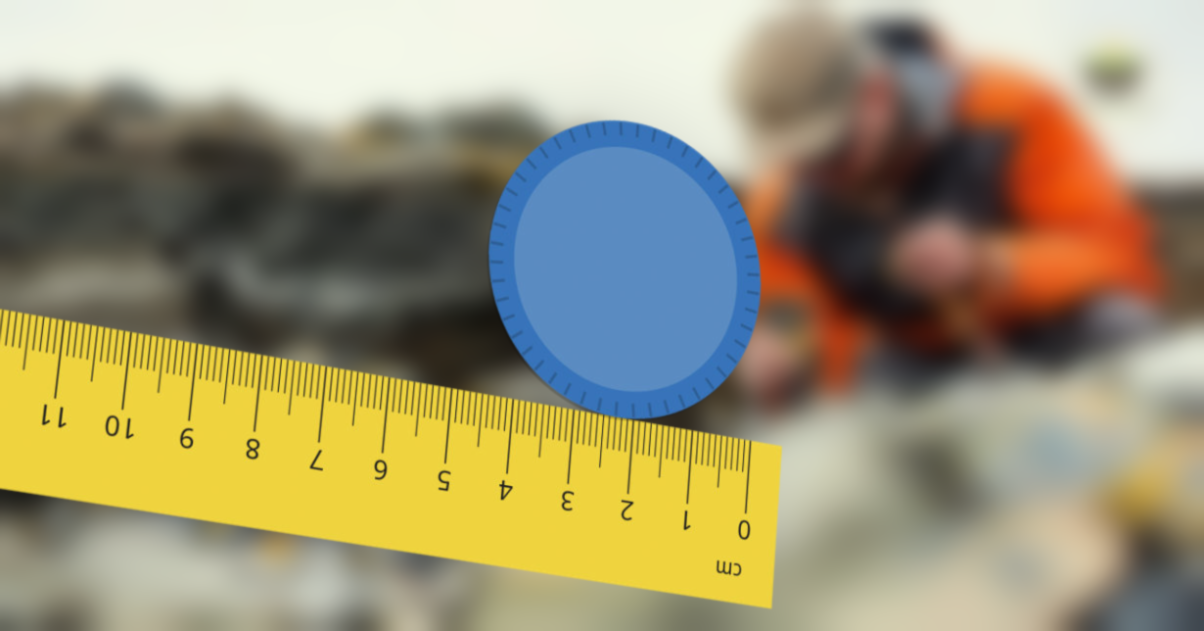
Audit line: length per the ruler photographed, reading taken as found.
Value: 4.6 cm
